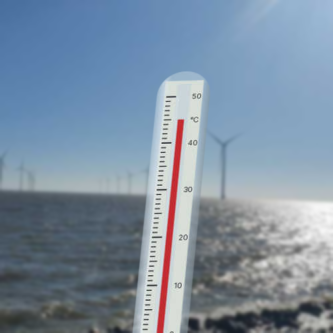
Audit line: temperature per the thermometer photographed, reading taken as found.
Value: 45 °C
